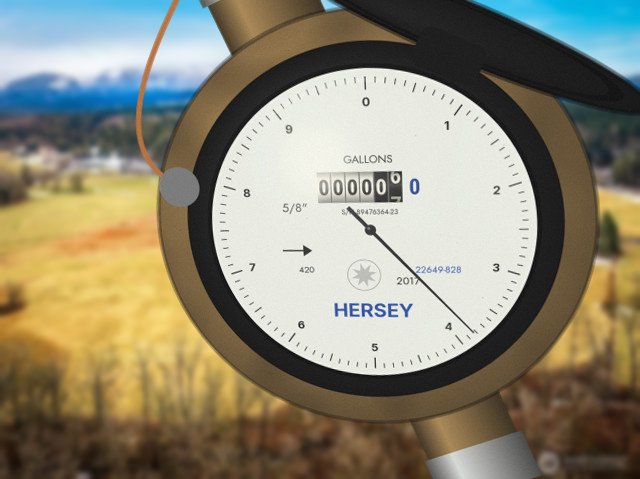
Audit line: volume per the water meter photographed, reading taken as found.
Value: 63.8 gal
